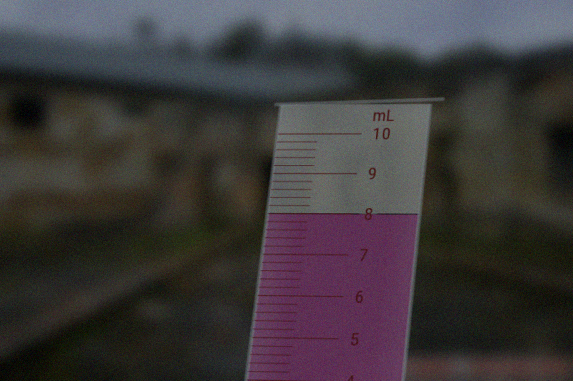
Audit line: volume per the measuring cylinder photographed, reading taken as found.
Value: 8 mL
